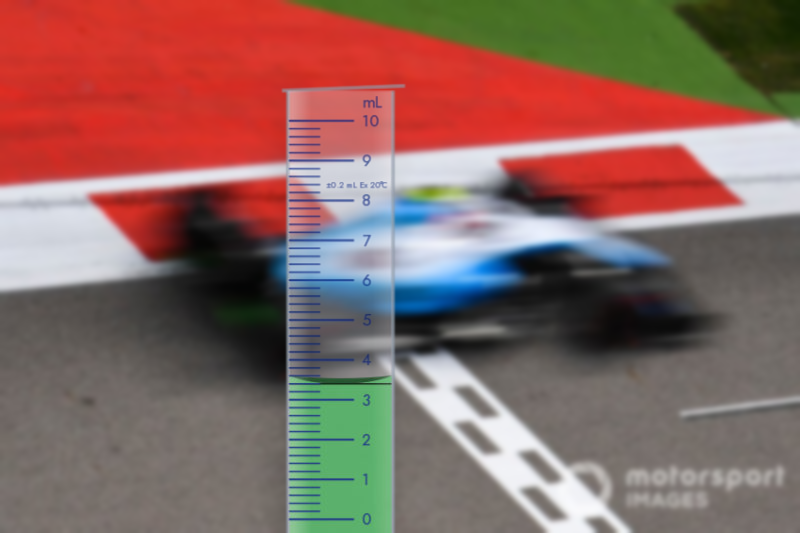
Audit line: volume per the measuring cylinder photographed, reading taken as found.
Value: 3.4 mL
